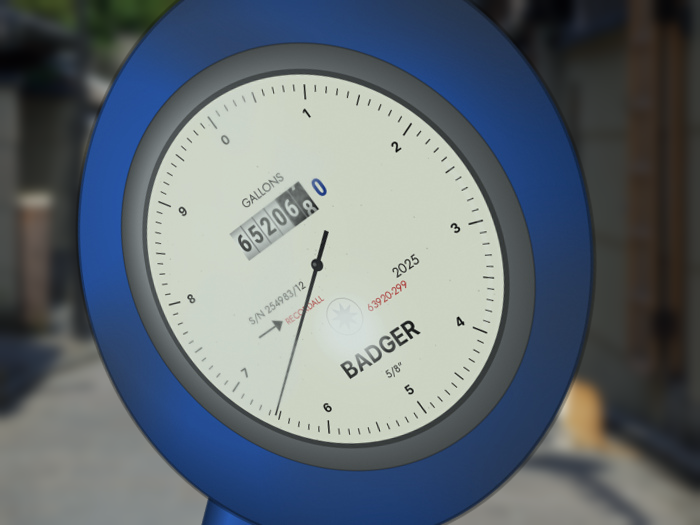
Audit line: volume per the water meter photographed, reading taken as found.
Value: 6520676.5 gal
